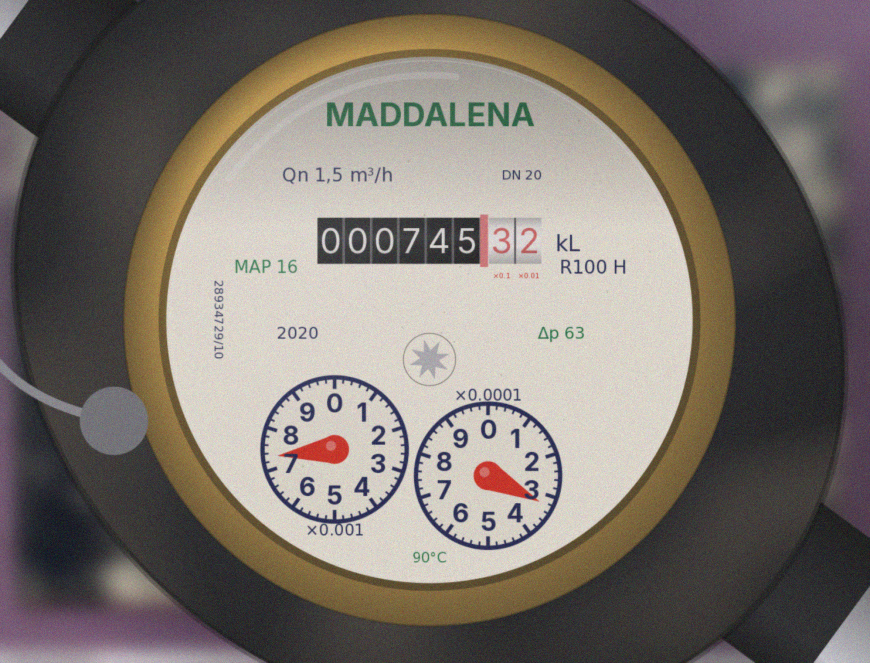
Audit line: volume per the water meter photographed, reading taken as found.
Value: 745.3273 kL
